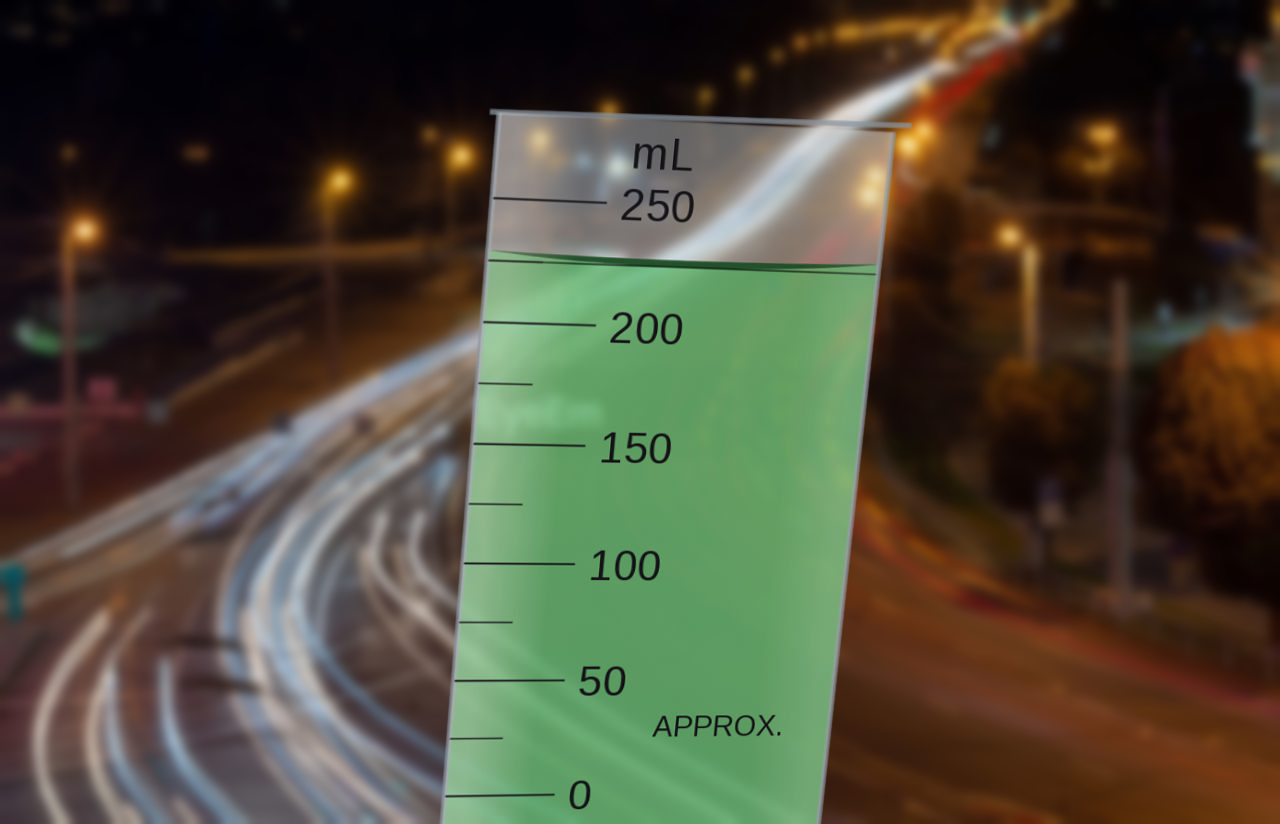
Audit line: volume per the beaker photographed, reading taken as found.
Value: 225 mL
